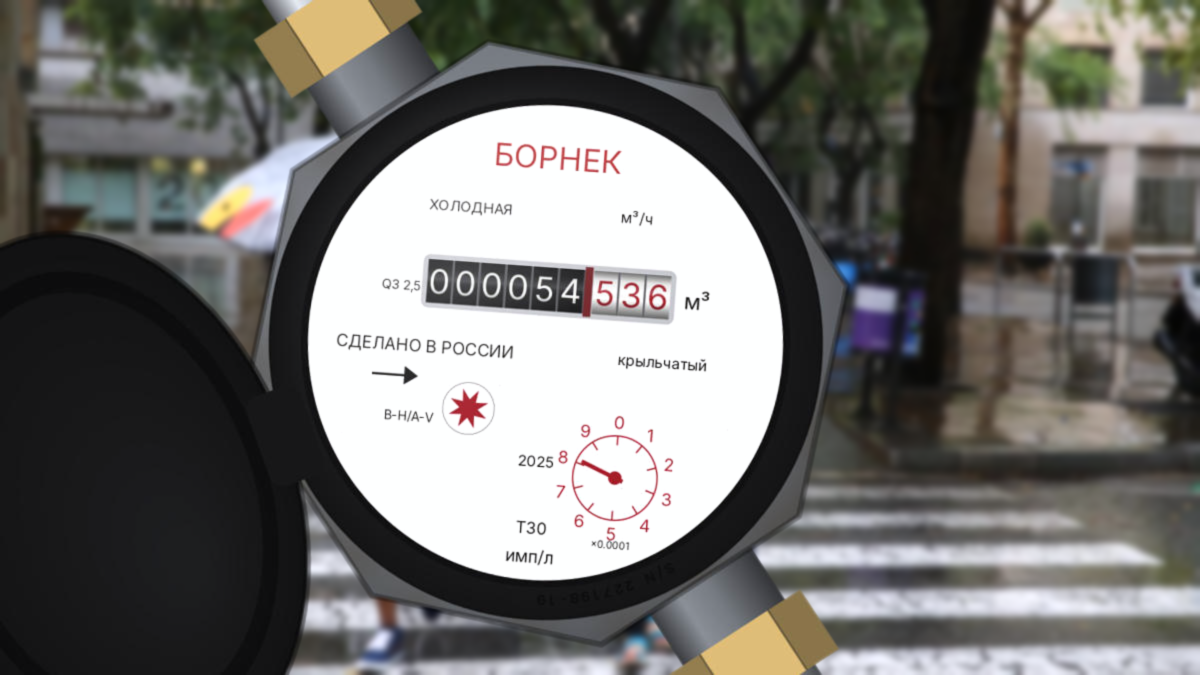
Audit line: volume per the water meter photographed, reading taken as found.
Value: 54.5368 m³
